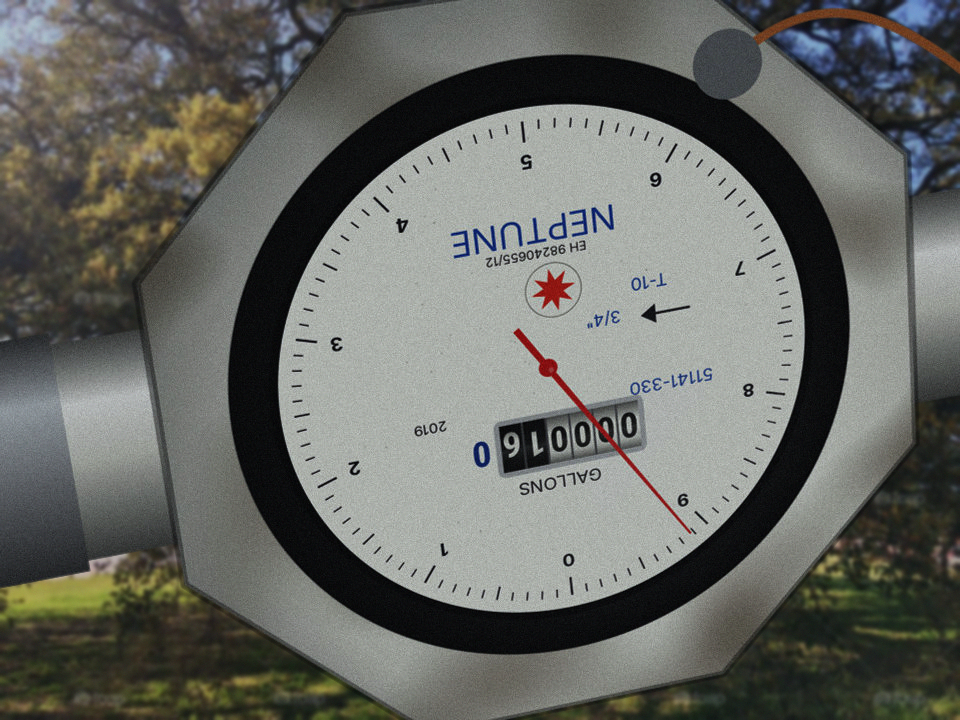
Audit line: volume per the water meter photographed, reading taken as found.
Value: 159.1 gal
